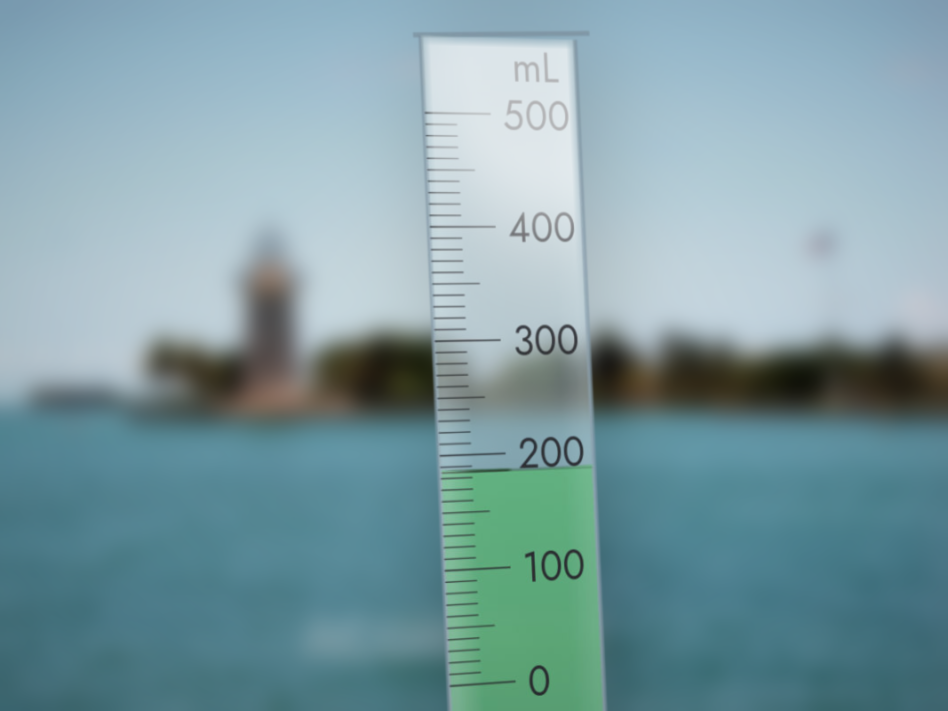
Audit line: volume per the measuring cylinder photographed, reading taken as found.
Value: 185 mL
